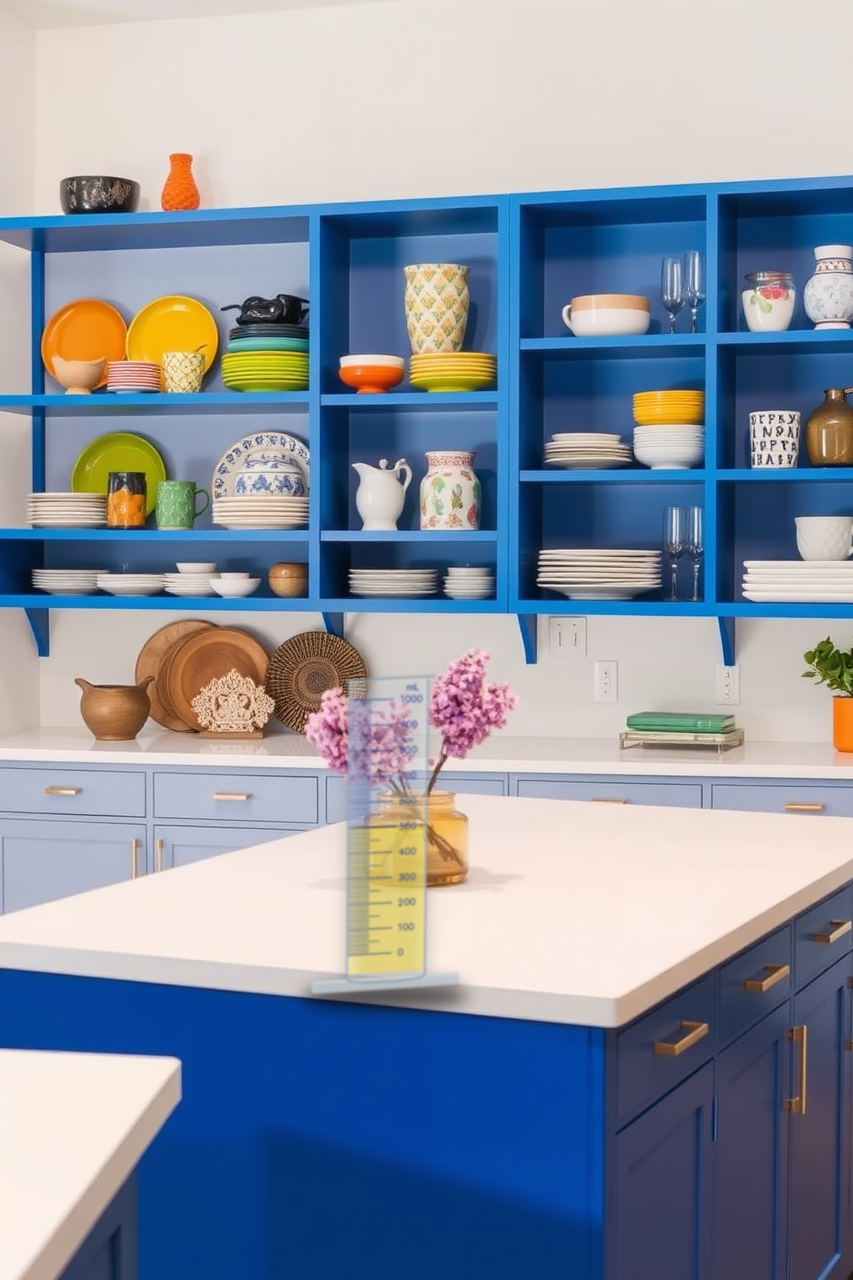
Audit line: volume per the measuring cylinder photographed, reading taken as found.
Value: 500 mL
